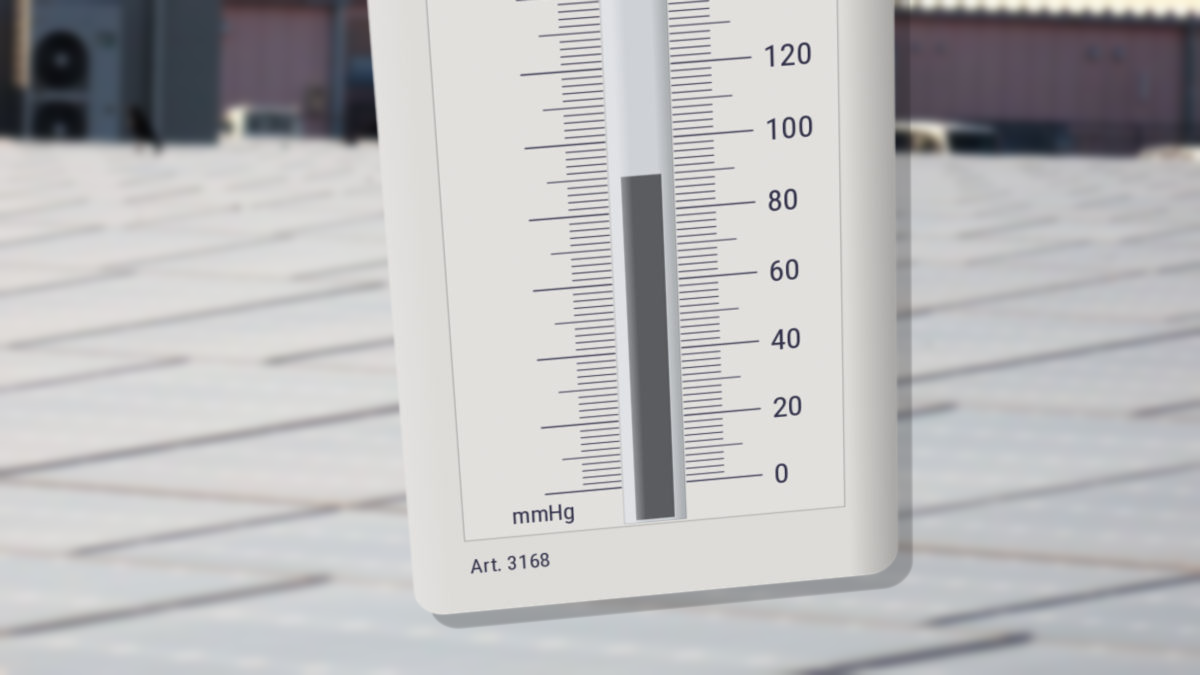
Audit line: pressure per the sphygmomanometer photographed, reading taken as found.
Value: 90 mmHg
